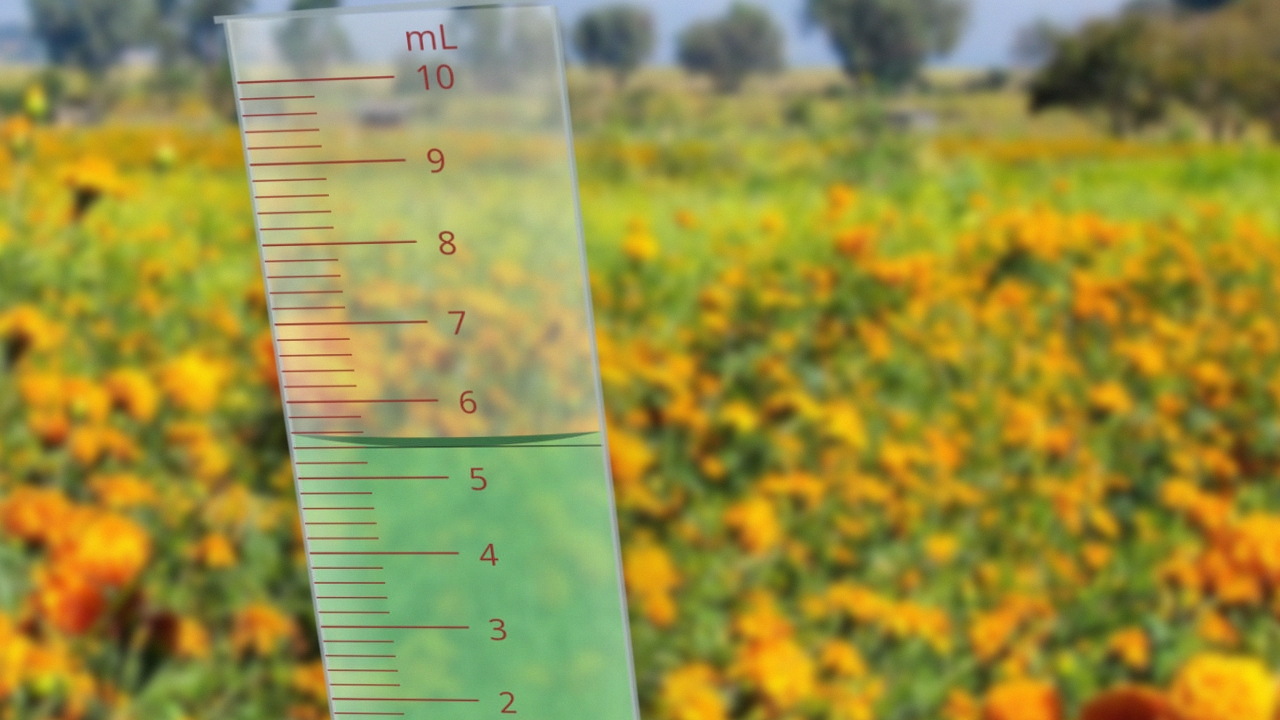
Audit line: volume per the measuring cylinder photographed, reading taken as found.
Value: 5.4 mL
